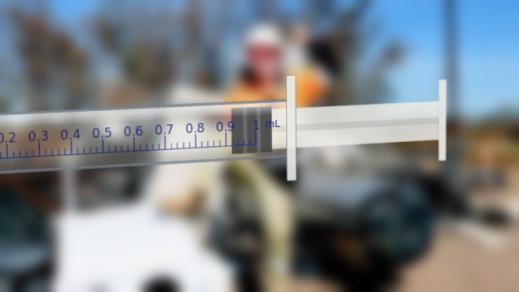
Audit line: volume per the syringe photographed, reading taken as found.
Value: 0.92 mL
